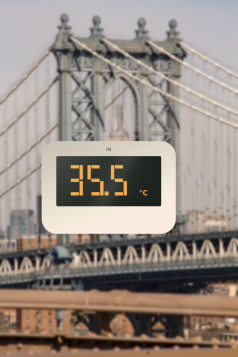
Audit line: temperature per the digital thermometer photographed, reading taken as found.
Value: 35.5 °C
